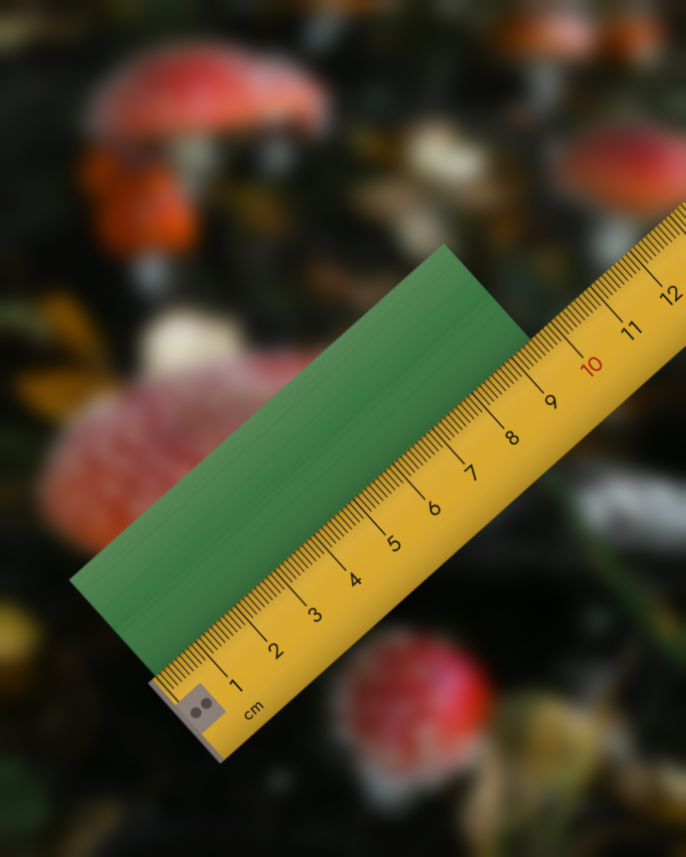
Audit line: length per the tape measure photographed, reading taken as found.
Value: 9.5 cm
